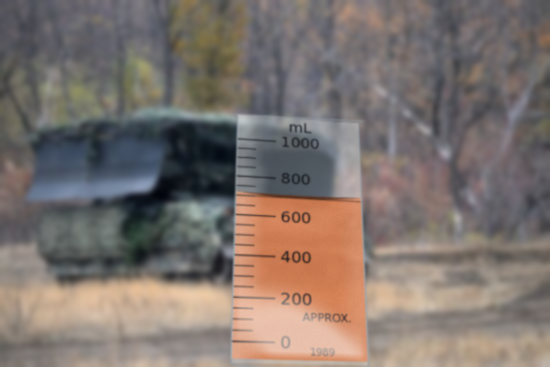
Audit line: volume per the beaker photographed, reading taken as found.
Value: 700 mL
